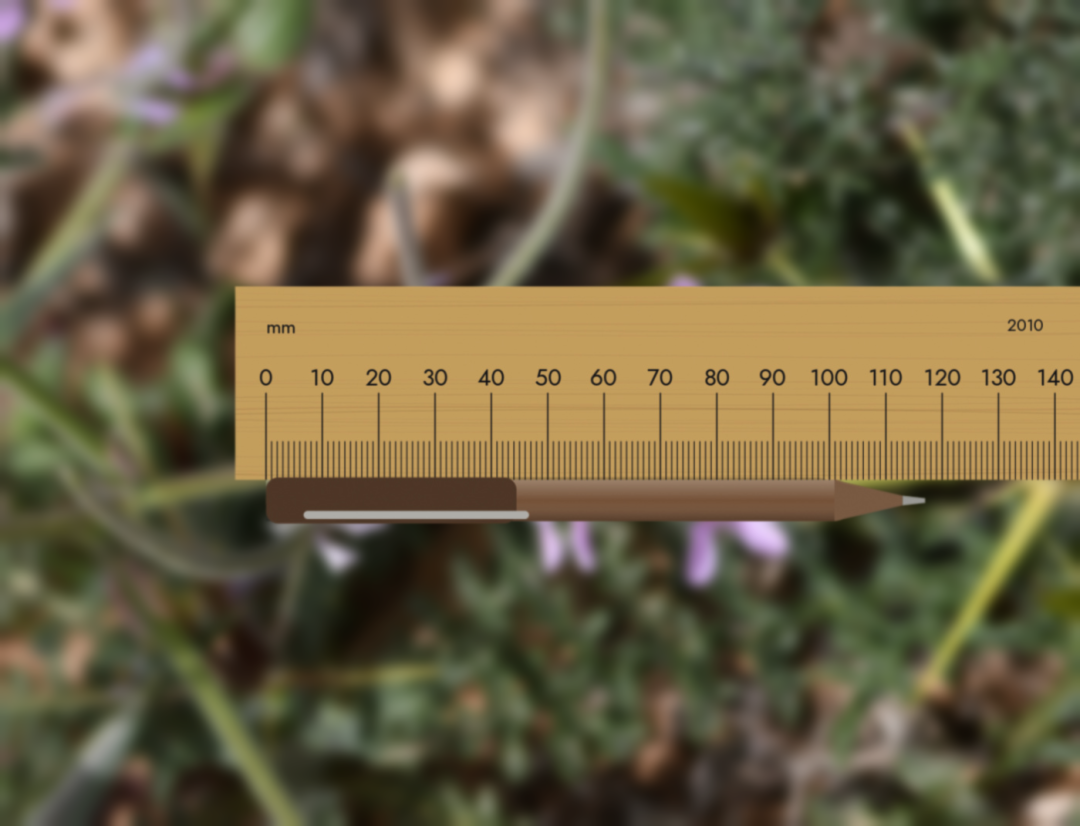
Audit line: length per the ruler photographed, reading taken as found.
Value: 117 mm
